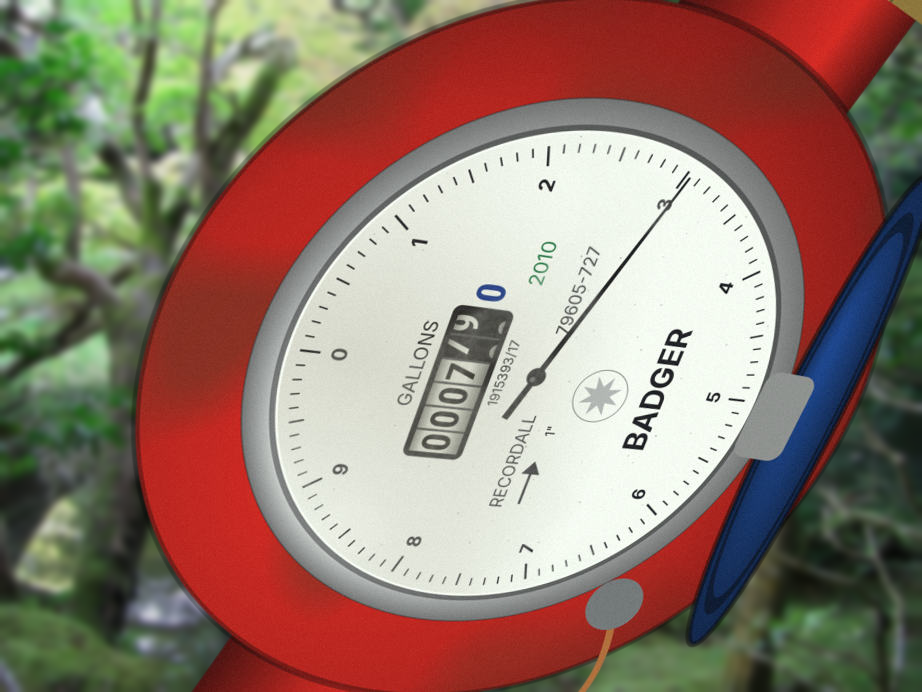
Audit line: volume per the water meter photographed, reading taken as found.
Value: 7793.0 gal
